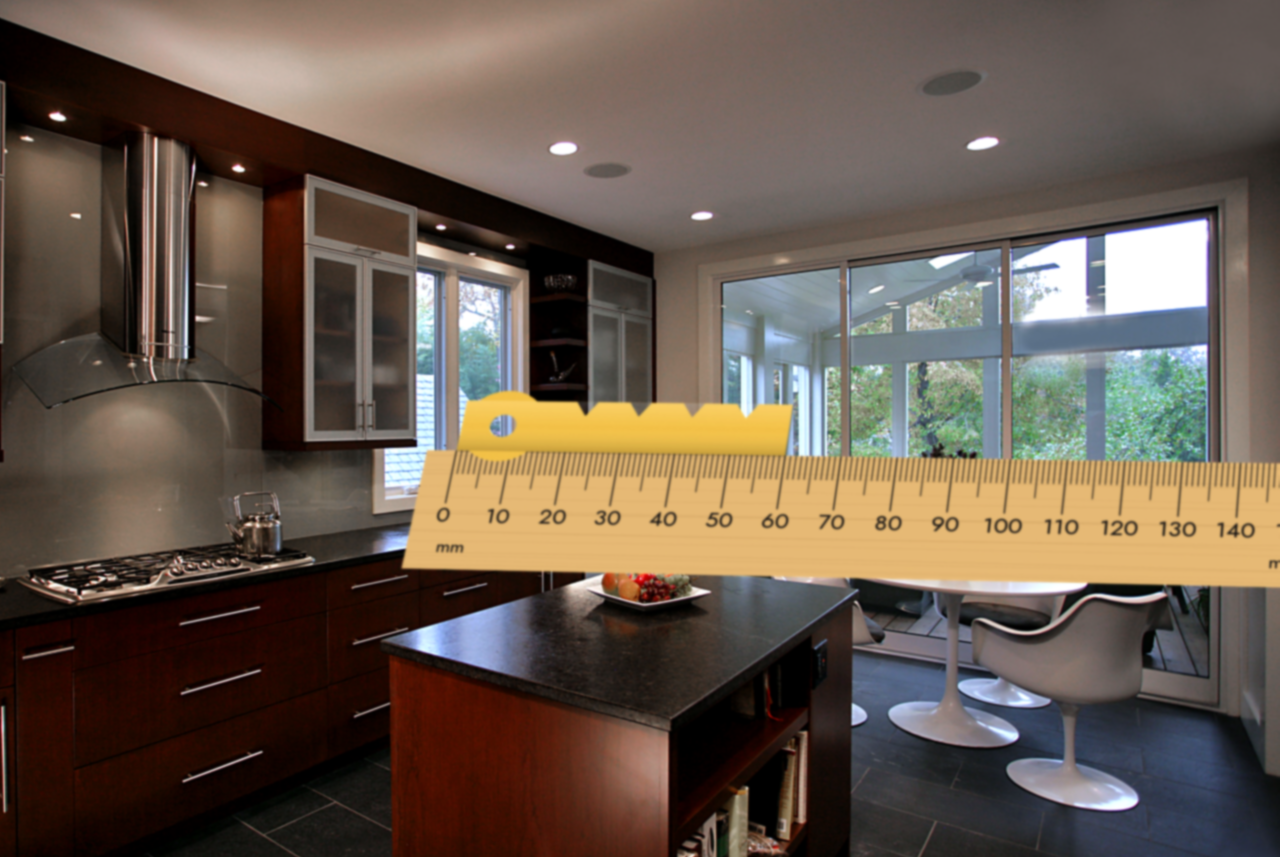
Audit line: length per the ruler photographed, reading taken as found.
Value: 60 mm
